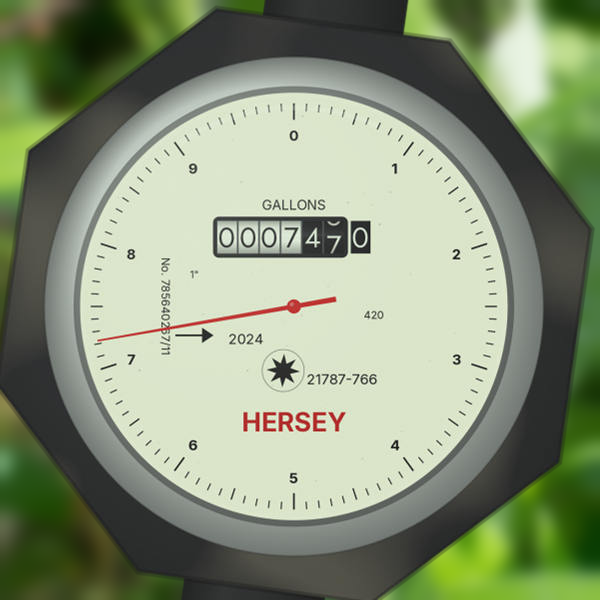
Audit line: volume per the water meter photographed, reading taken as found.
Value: 7467.2 gal
